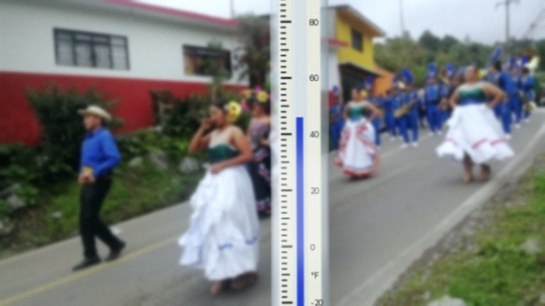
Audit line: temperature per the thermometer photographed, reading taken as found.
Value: 46 °F
